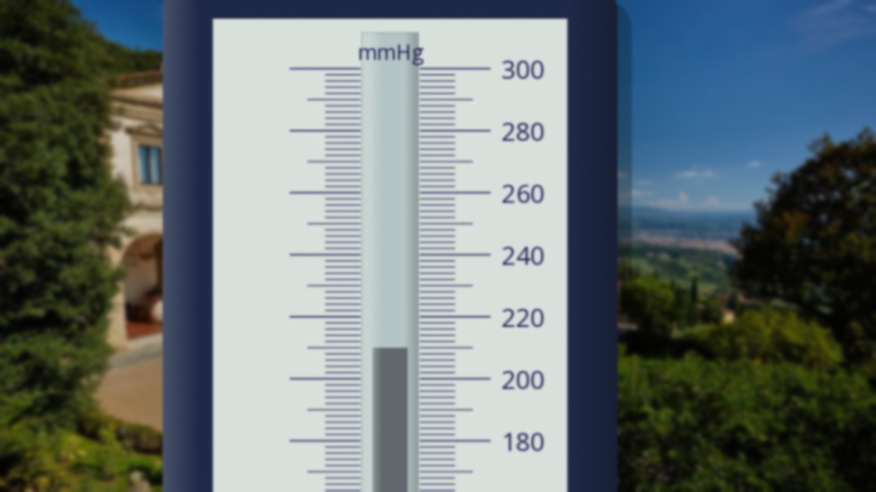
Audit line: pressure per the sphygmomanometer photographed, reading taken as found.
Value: 210 mmHg
